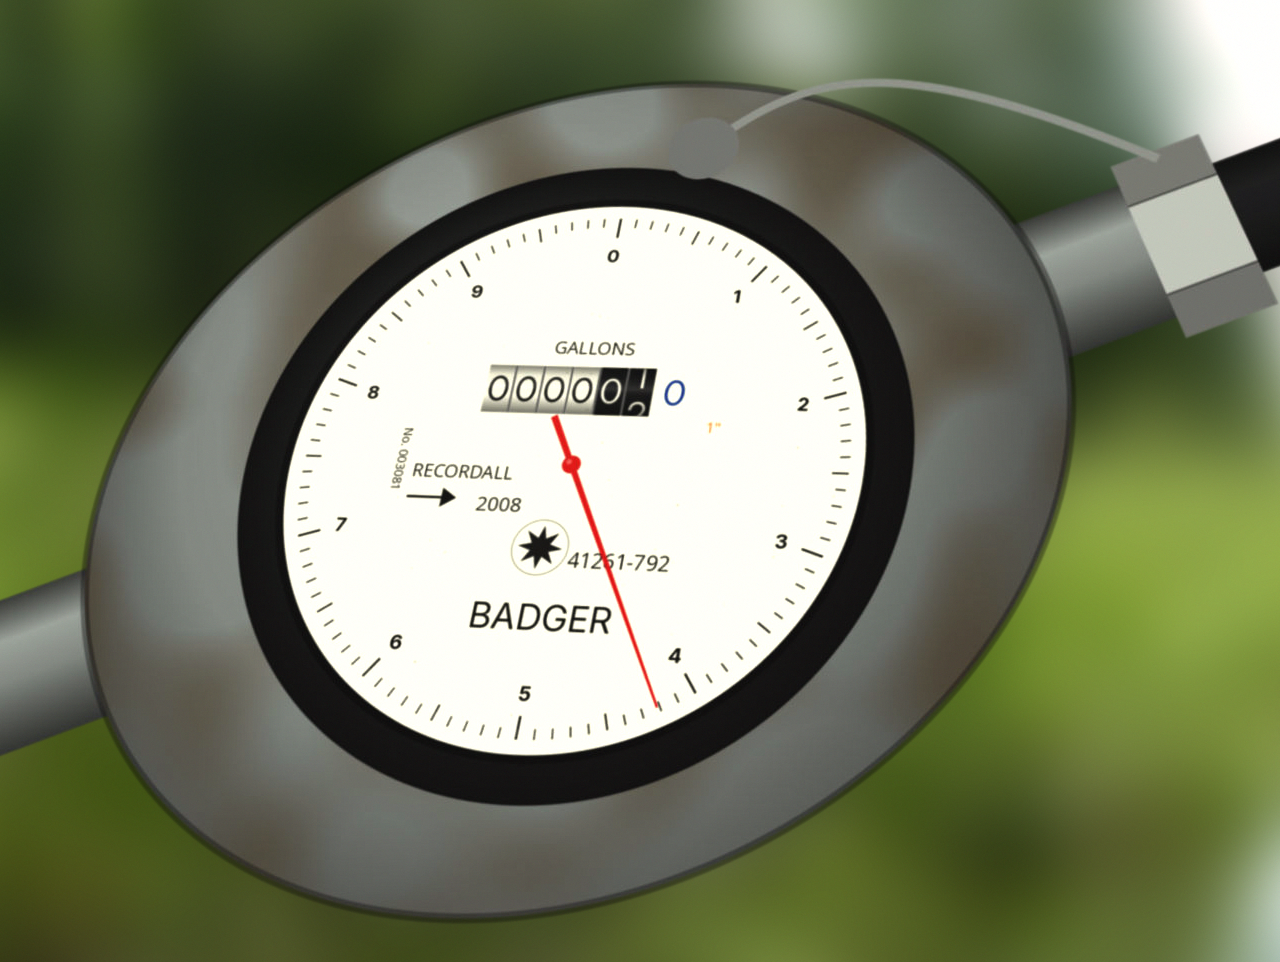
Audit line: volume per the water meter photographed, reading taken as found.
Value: 14.2 gal
